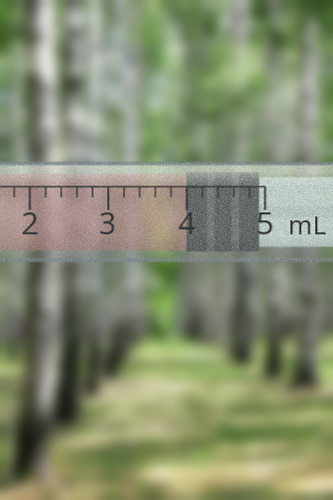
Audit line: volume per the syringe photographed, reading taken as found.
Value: 4 mL
